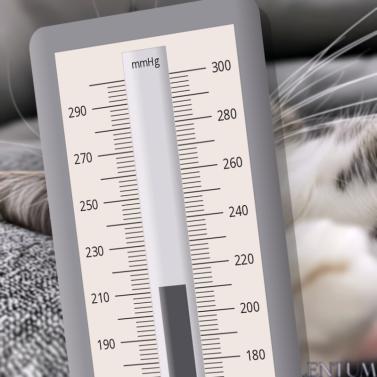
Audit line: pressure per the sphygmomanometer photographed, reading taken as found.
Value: 212 mmHg
